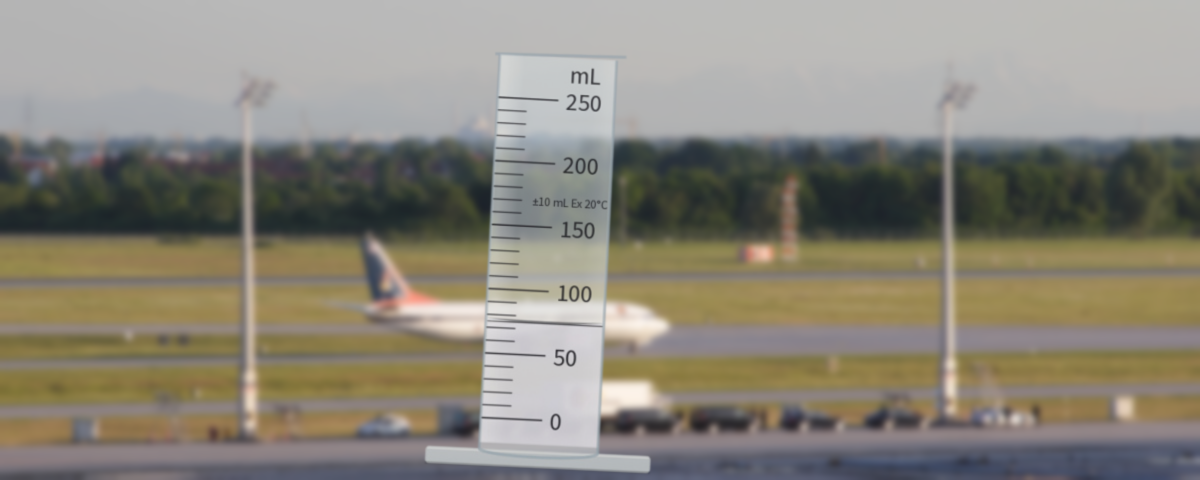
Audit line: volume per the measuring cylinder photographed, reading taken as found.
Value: 75 mL
